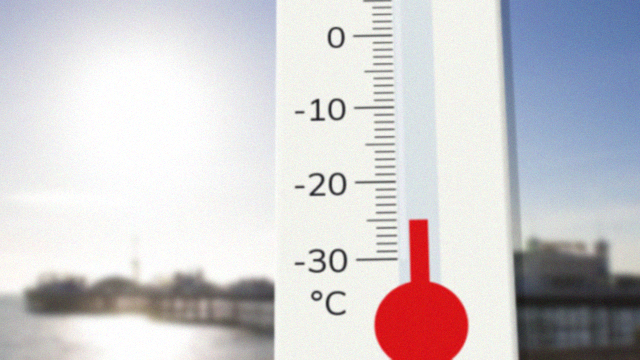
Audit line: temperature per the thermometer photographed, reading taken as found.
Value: -25 °C
